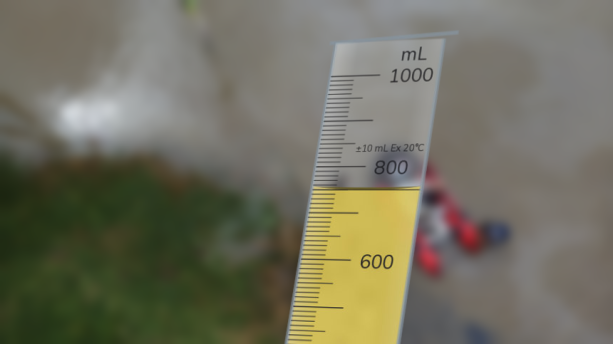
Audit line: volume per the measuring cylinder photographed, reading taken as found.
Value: 750 mL
